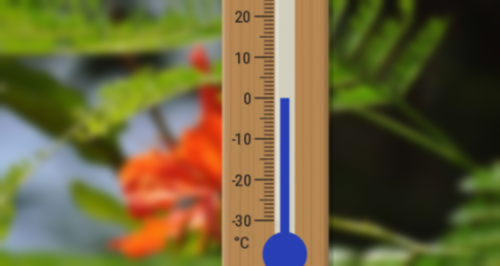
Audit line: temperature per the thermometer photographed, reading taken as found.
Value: 0 °C
